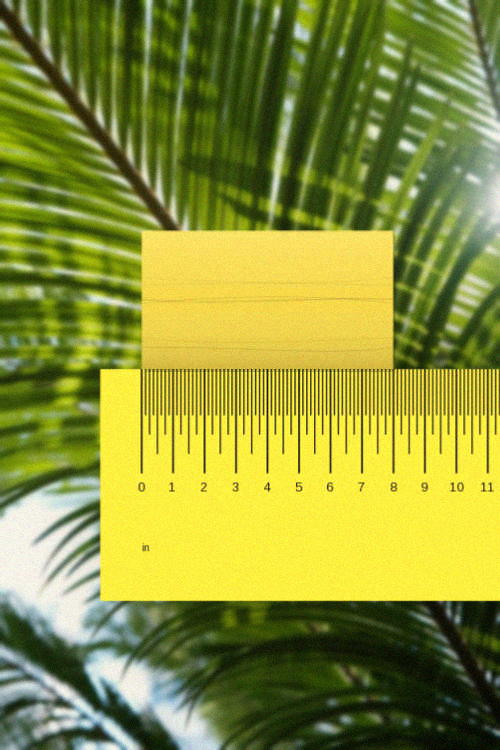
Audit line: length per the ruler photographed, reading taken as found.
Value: 8 in
